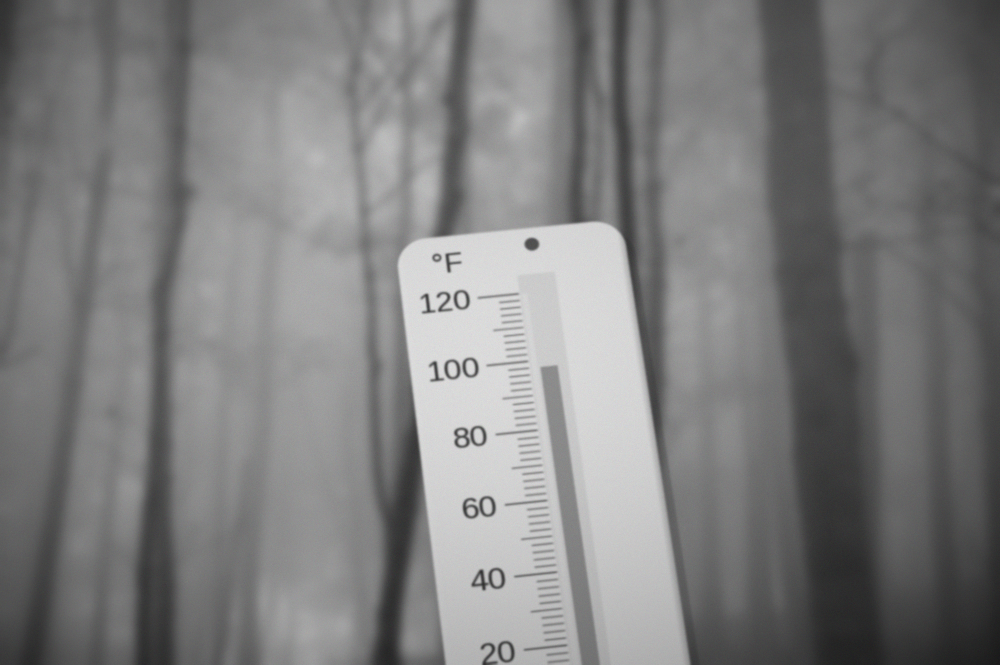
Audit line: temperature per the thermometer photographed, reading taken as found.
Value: 98 °F
